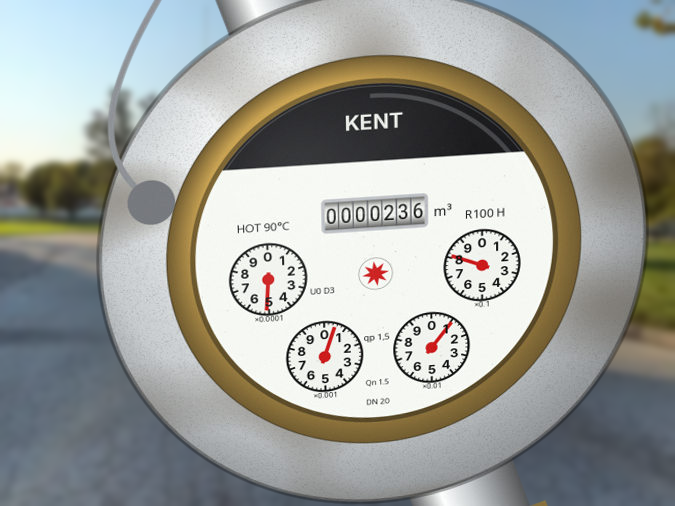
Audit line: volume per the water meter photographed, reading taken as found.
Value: 236.8105 m³
